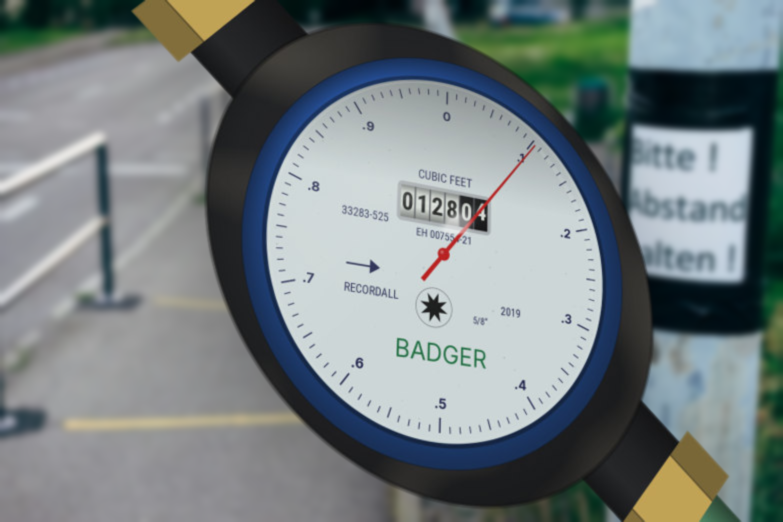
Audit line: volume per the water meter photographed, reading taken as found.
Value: 12804.10 ft³
